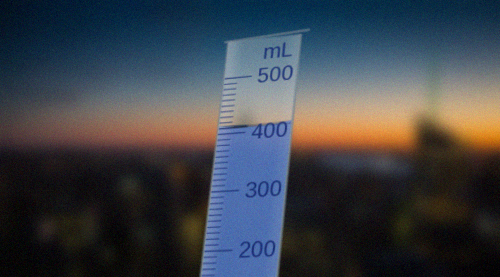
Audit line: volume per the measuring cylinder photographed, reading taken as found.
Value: 410 mL
